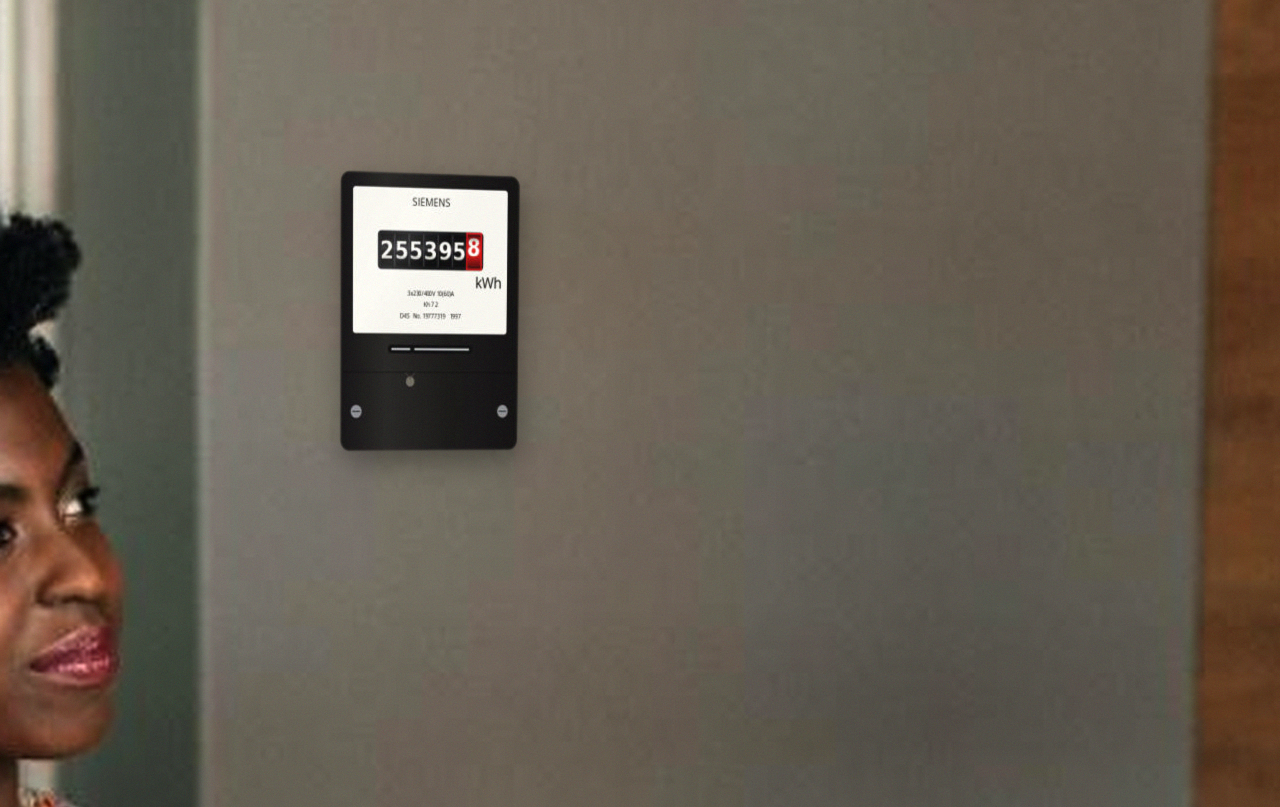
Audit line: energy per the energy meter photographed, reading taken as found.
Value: 255395.8 kWh
